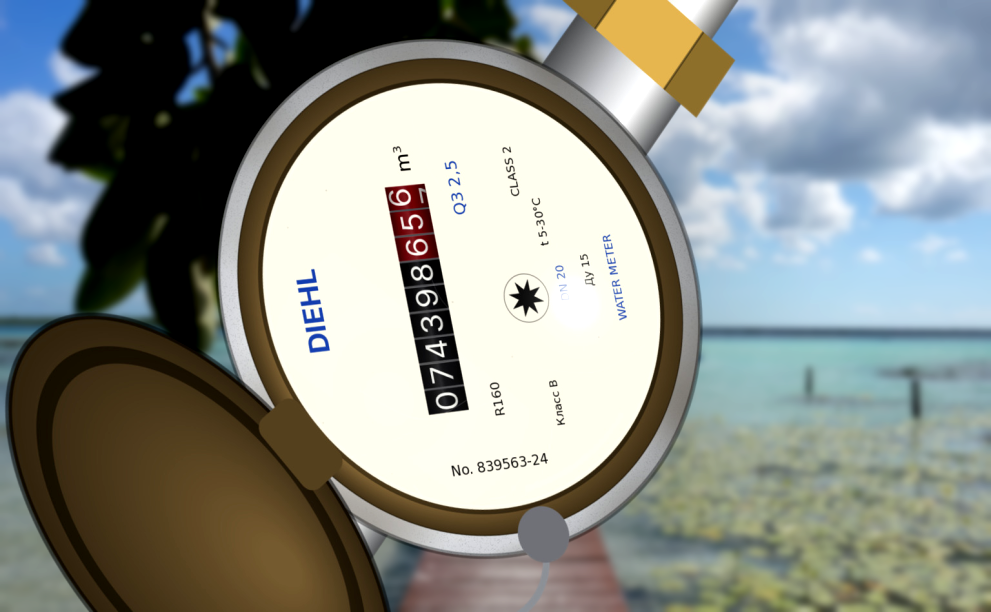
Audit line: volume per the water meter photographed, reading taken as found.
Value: 74398.656 m³
